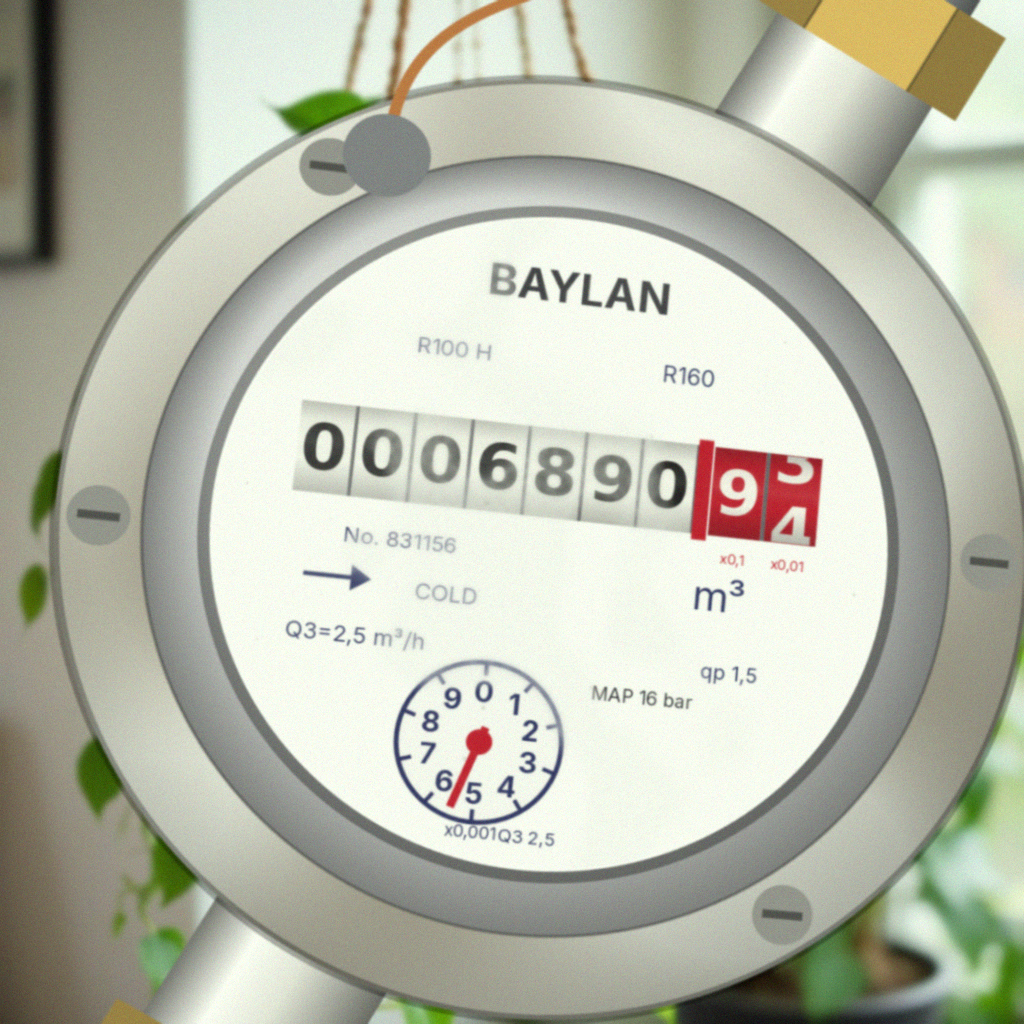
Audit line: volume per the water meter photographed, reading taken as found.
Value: 6890.935 m³
